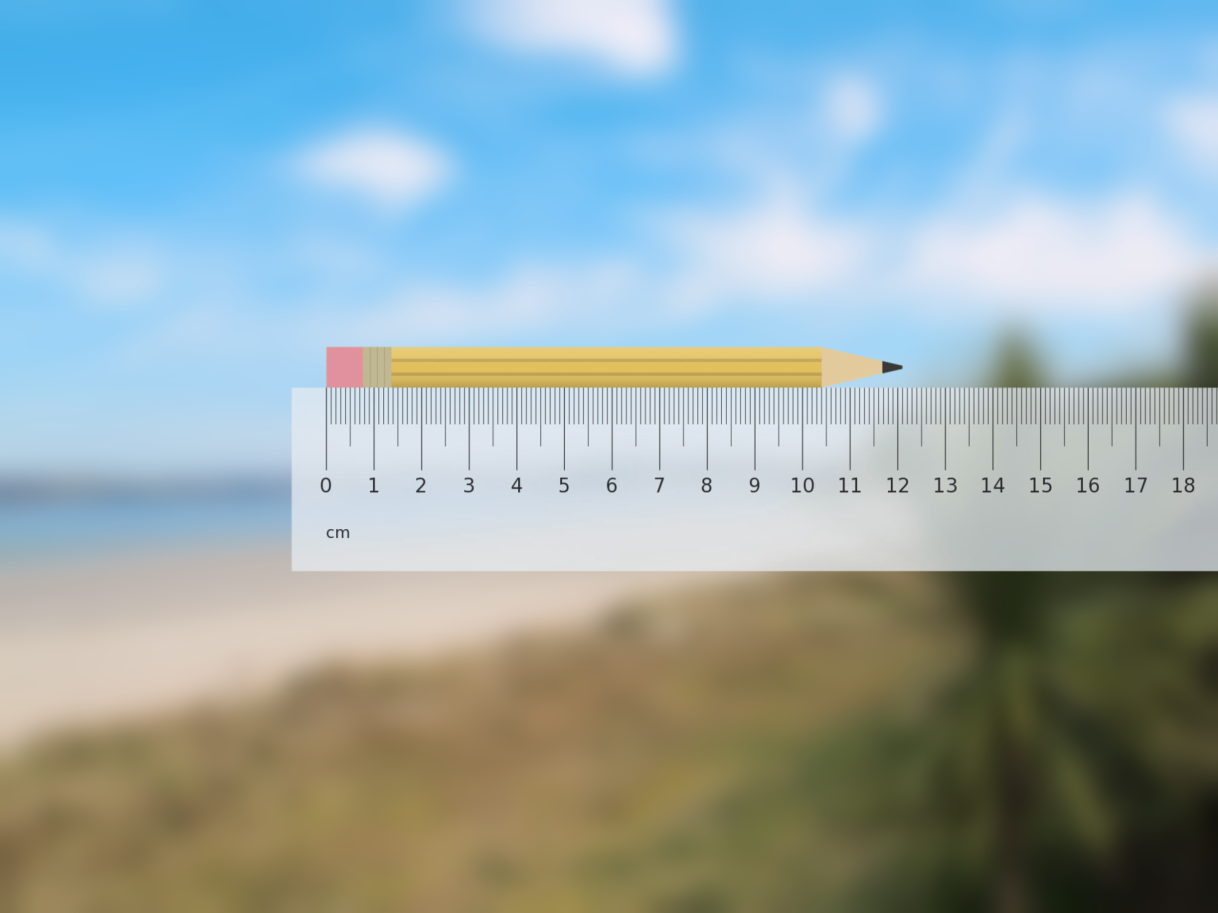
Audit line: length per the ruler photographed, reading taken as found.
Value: 12.1 cm
